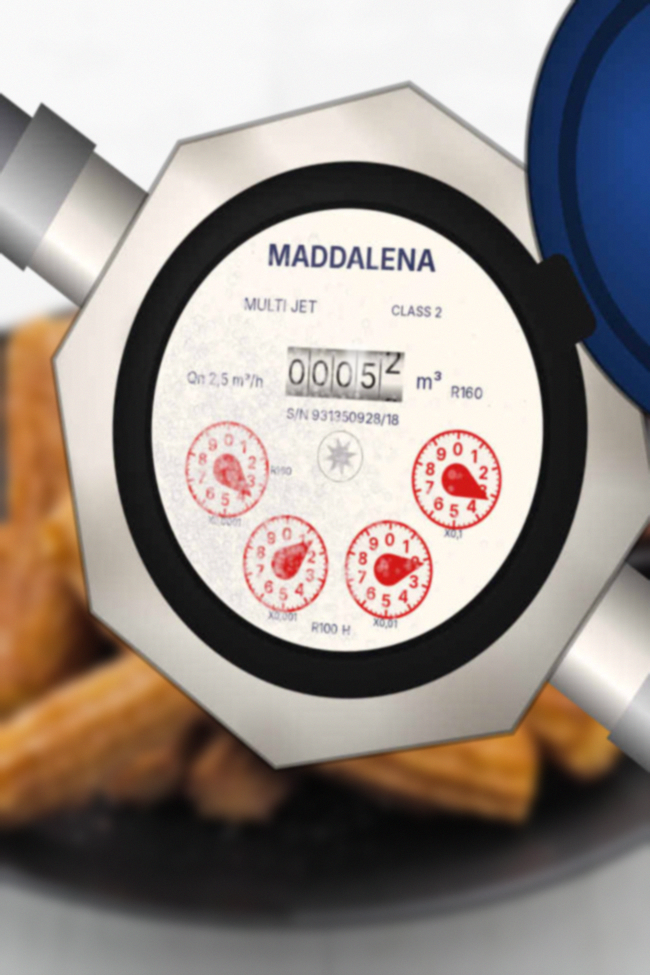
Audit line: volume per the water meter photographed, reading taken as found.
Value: 52.3213 m³
